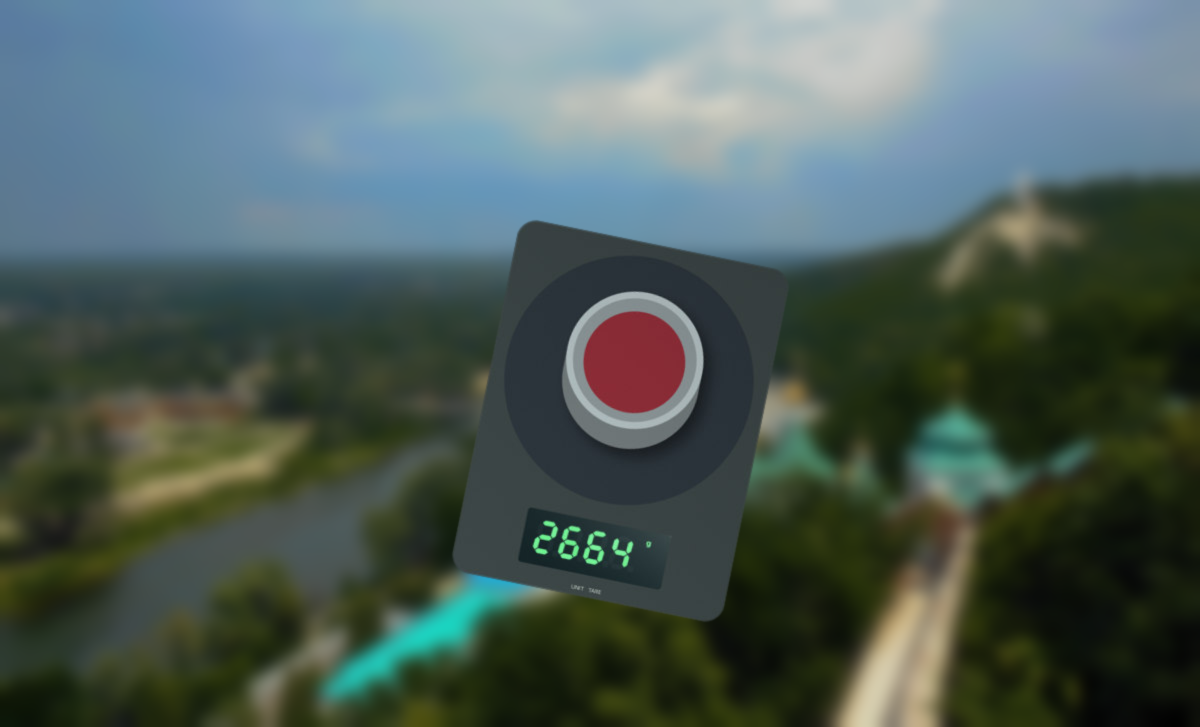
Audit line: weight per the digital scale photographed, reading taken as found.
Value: 2664 g
